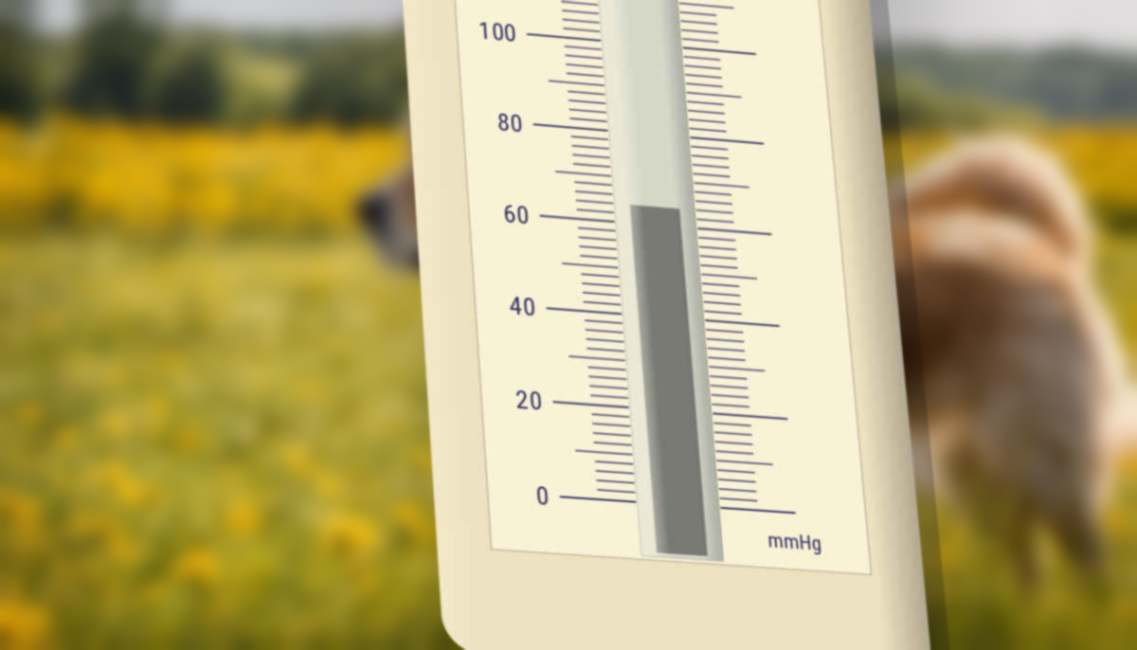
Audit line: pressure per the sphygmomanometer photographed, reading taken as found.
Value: 64 mmHg
